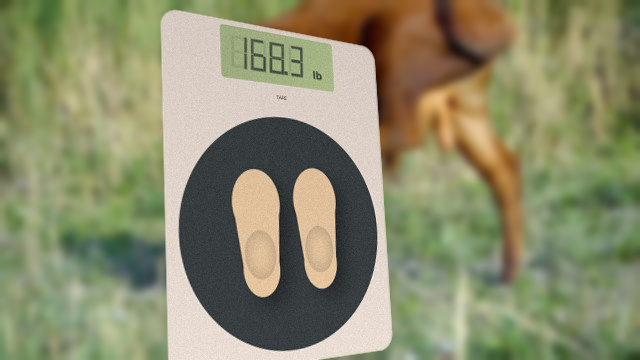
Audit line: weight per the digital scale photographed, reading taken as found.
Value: 168.3 lb
